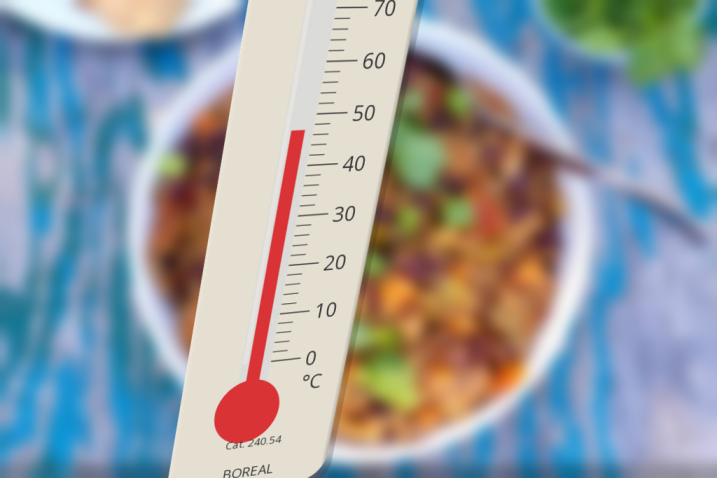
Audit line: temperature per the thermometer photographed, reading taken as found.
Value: 47 °C
